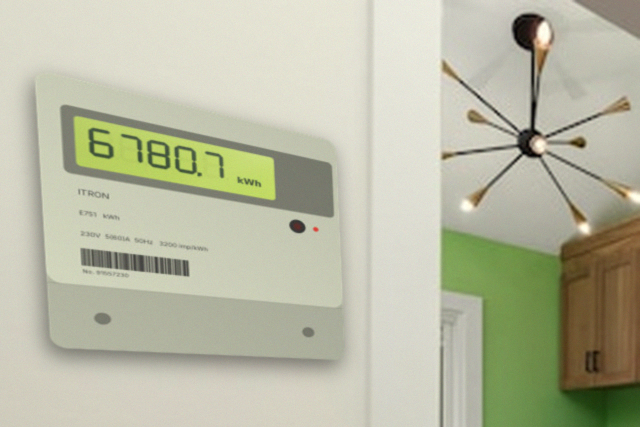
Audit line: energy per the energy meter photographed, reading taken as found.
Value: 6780.7 kWh
